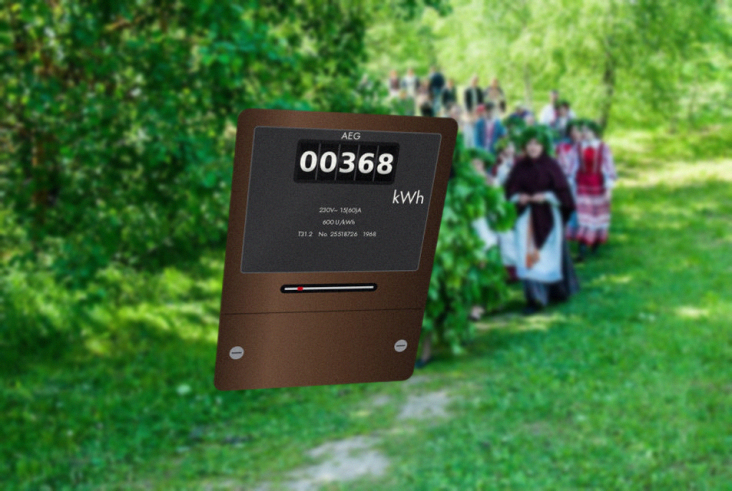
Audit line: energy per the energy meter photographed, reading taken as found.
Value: 368 kWh
